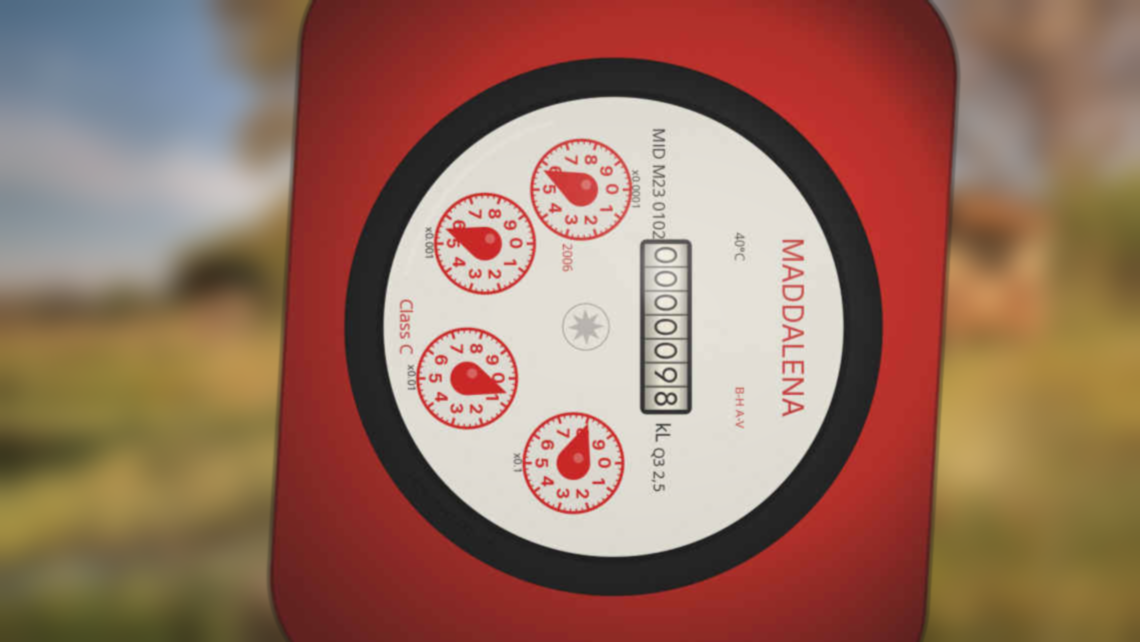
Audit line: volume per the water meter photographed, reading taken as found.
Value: 98.8055 kL
